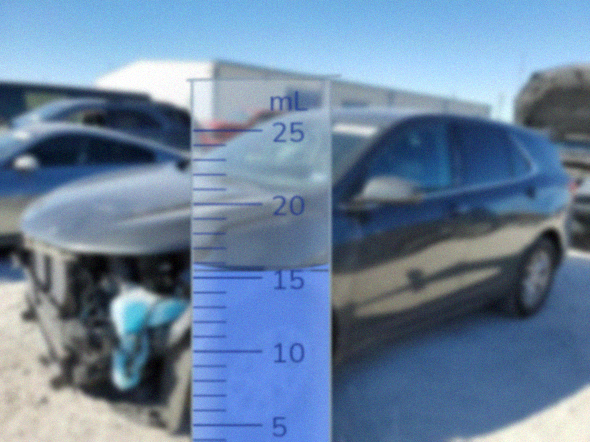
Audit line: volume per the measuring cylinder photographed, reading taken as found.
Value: 15.5 mL
